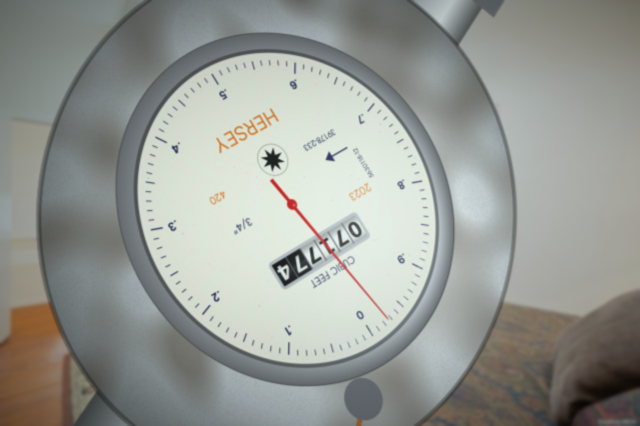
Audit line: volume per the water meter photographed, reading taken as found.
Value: 71773.97 ft³
